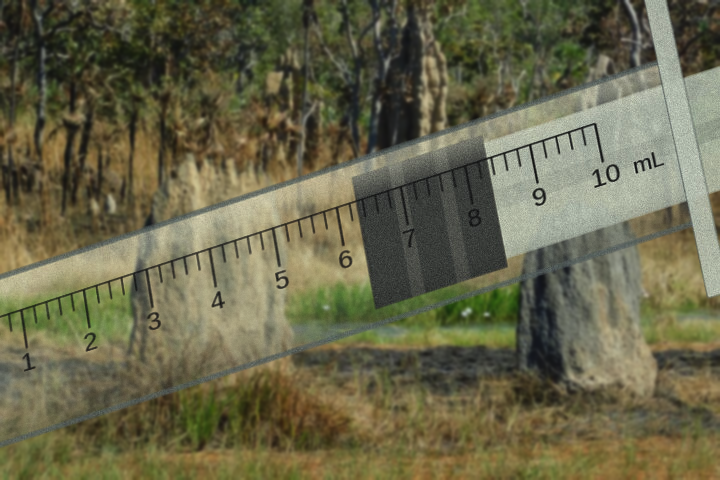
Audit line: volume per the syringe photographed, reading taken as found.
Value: 6.3 mL
